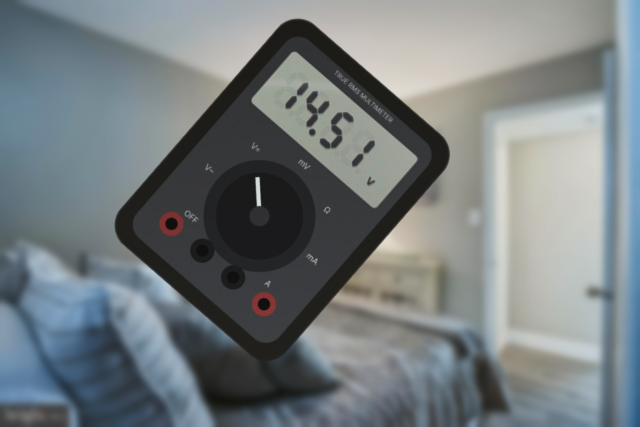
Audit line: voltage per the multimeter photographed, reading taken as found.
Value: 14.51 V
